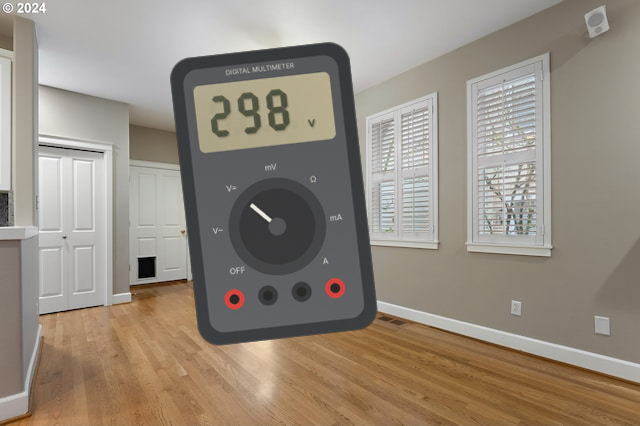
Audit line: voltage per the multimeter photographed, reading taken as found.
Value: 298 V
